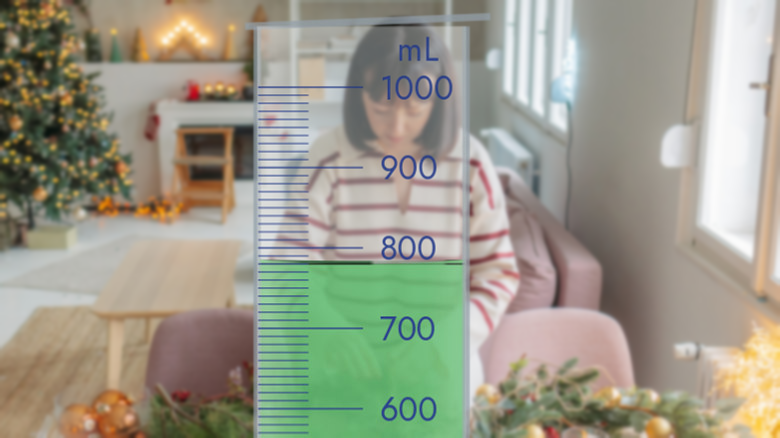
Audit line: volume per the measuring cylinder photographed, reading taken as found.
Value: 780 mL
